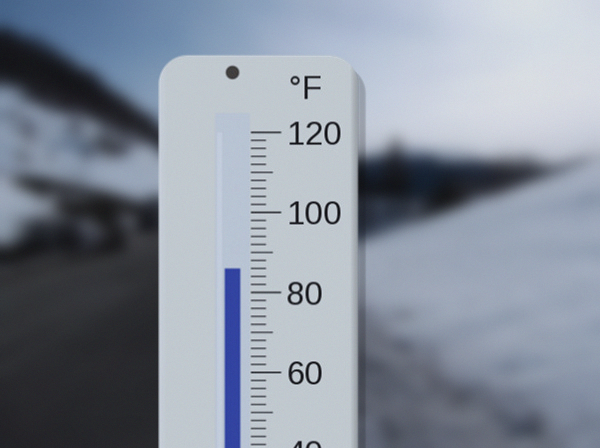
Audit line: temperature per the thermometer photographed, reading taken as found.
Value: 86 °F
